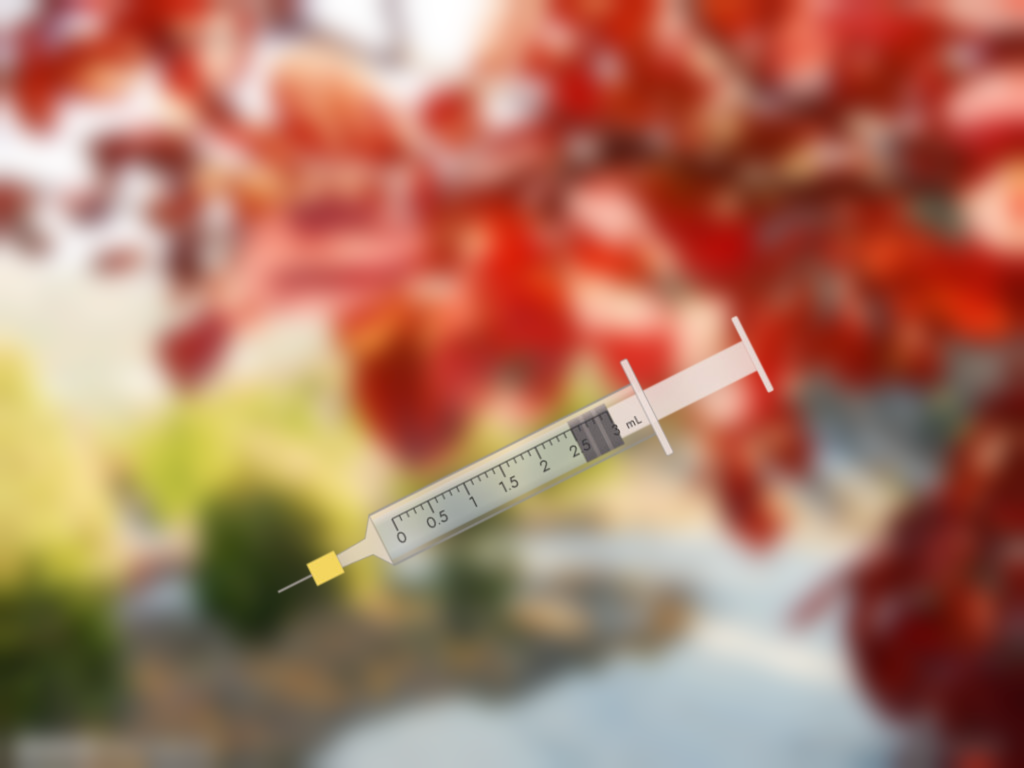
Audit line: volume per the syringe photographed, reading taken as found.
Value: 2.5 mL
